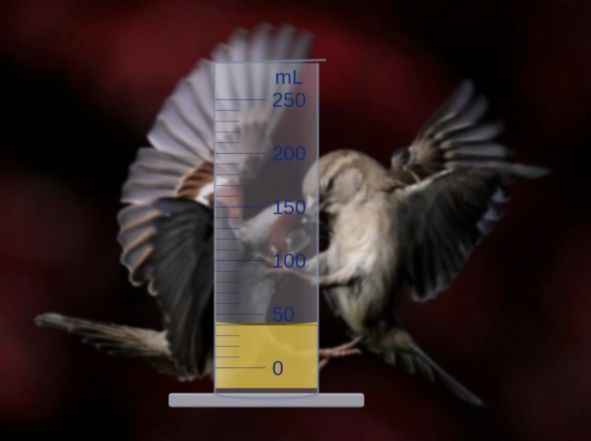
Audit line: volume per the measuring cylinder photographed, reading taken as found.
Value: 40 mL
